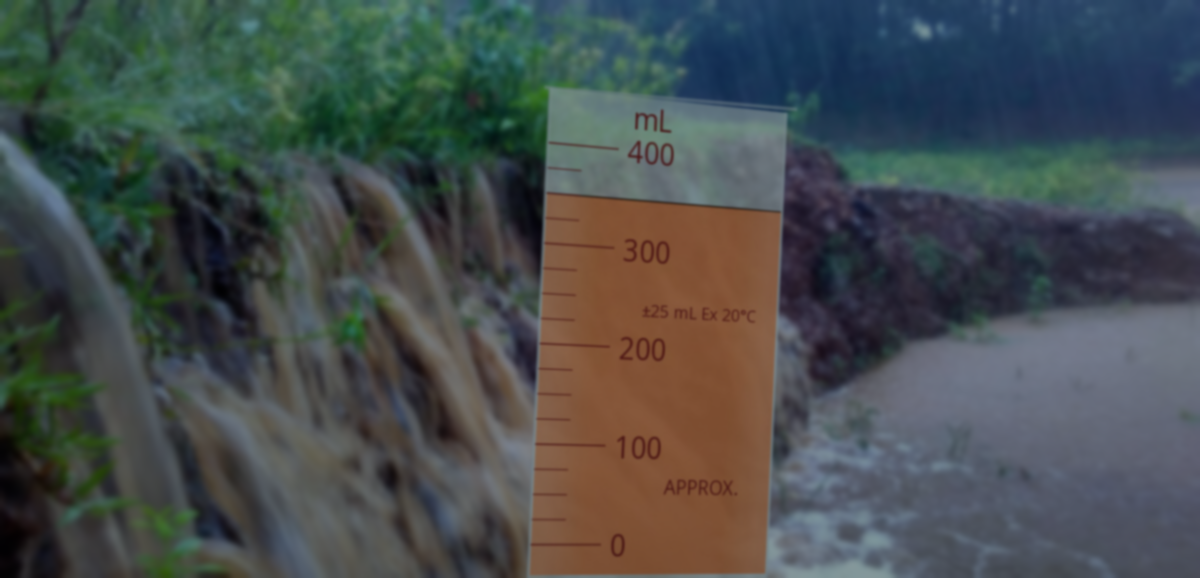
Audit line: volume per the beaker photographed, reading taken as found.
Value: 350 mL
